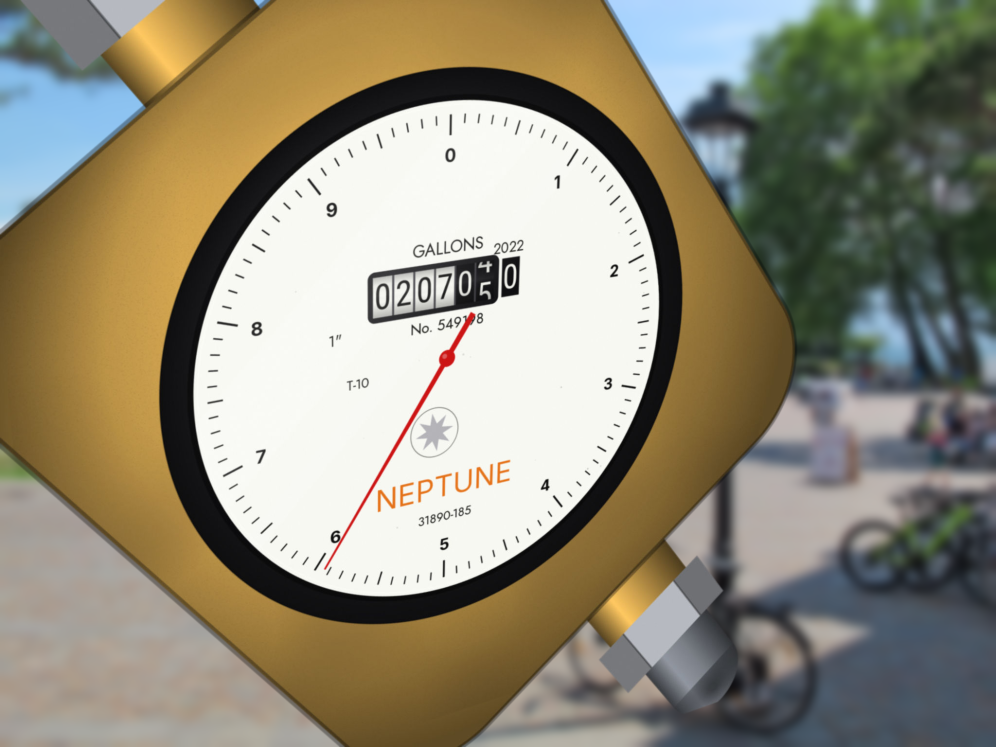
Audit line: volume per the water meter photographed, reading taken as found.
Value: 207045.9 gal
